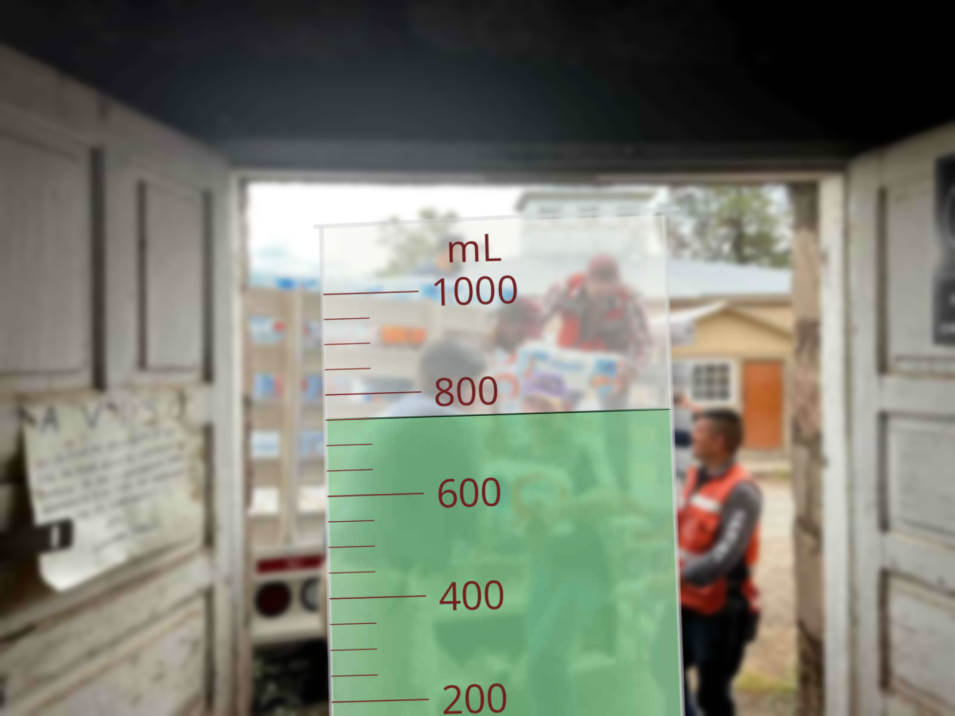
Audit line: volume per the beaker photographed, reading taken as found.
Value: 750 mL
